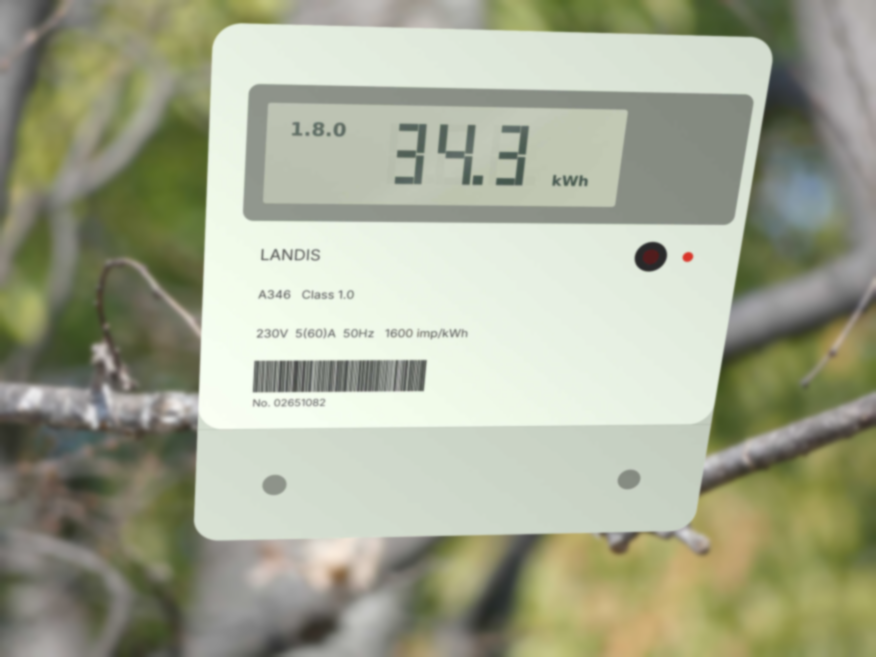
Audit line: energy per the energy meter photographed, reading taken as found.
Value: 34.3 kWh
